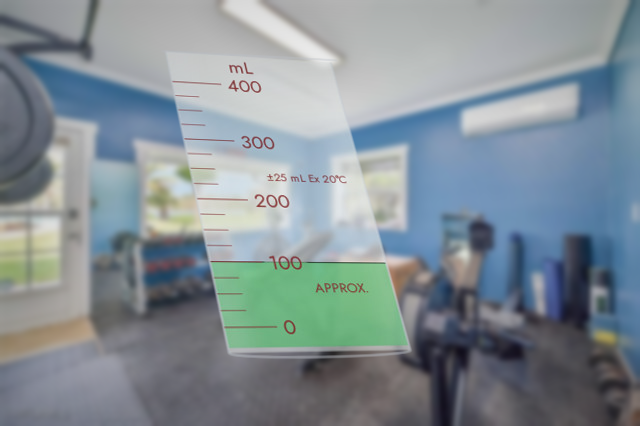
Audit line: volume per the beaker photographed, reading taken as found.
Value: 100 mL
